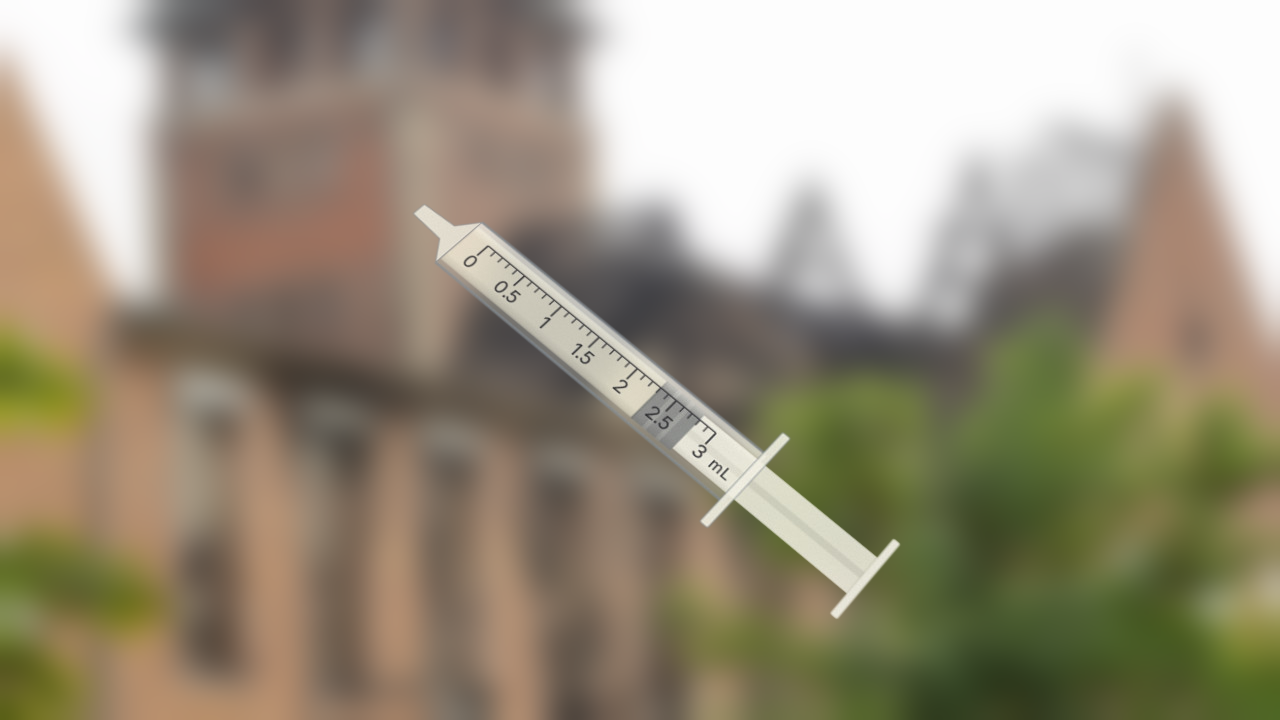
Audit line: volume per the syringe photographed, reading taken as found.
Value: 2.3 mL
